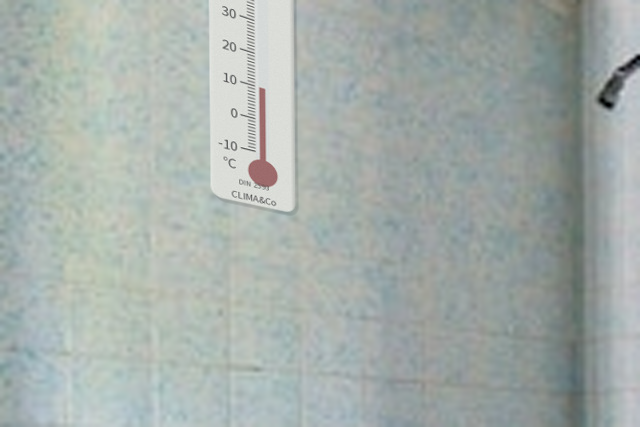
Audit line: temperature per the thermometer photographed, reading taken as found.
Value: 10 °C
